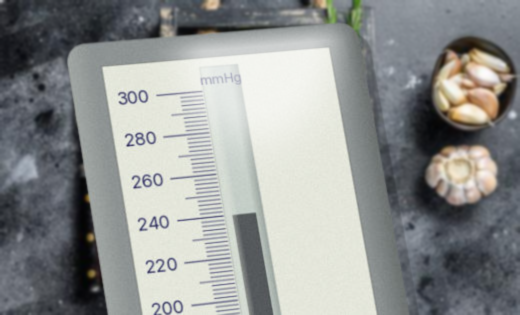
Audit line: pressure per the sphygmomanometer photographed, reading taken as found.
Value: 240 mmHg
